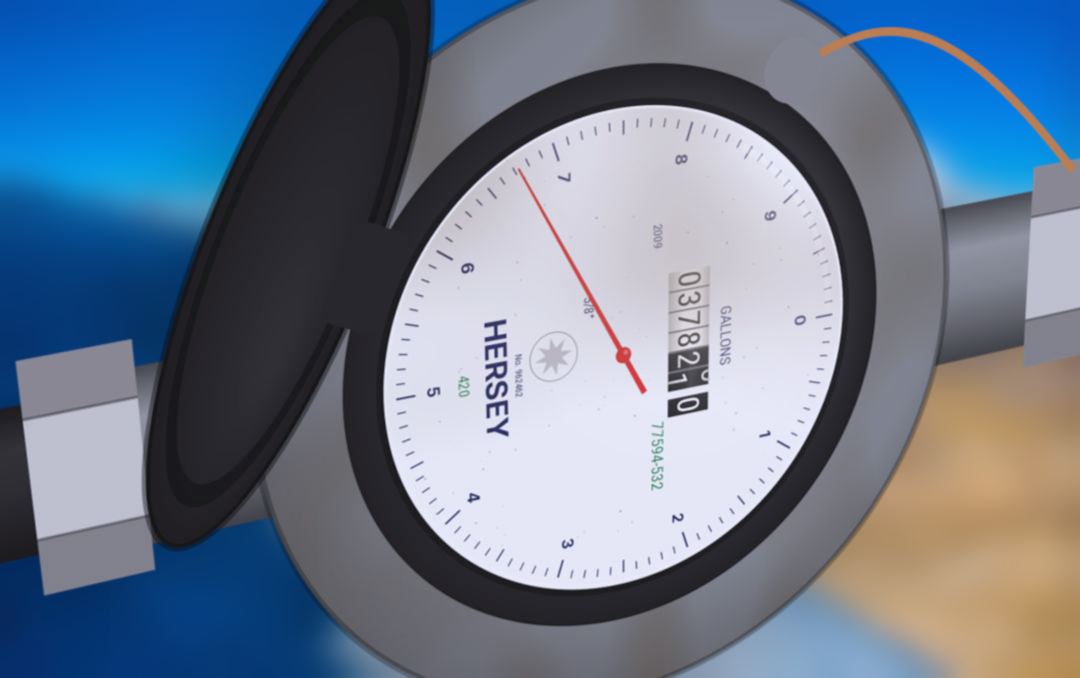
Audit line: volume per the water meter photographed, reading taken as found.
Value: 378206.7 gal
